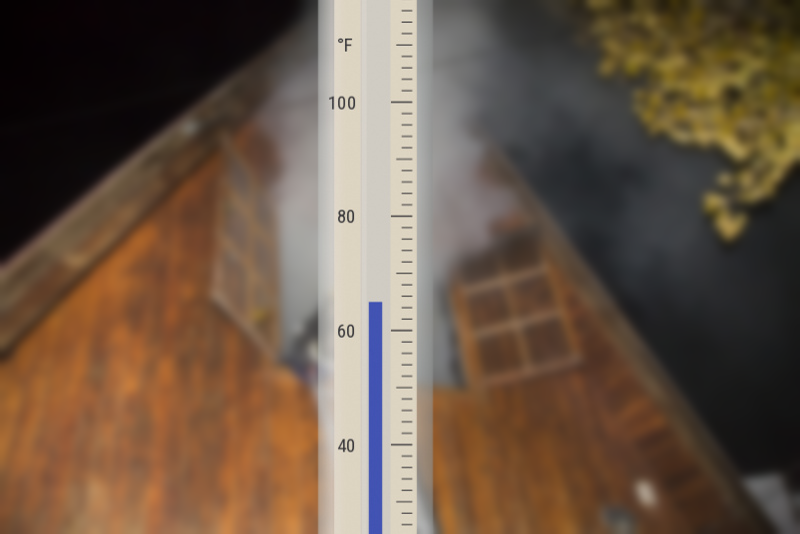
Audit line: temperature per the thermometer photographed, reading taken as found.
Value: 65 °F
